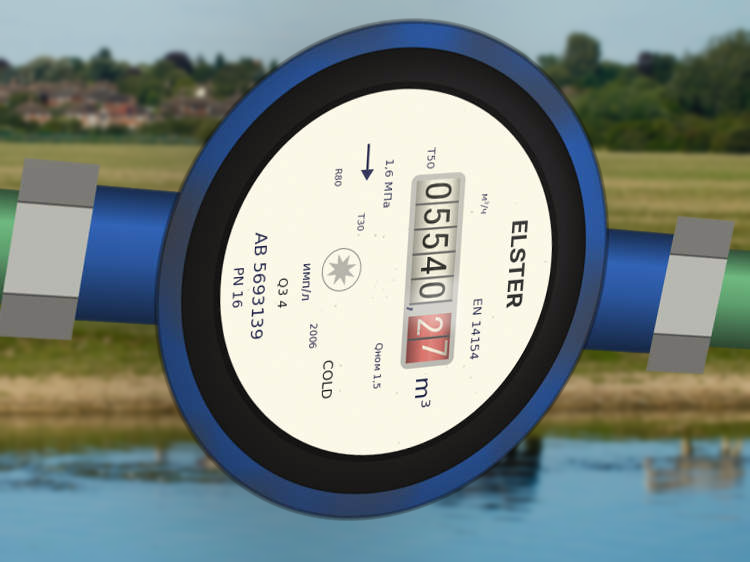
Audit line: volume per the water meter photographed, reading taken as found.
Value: 5540.27 m³
